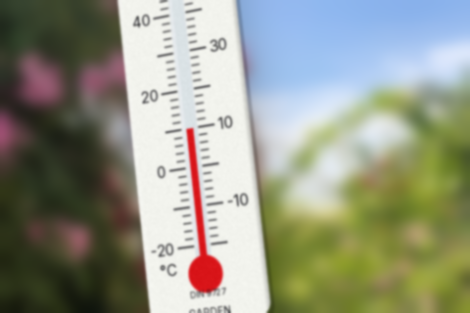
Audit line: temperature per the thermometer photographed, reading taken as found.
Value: 10 °C
